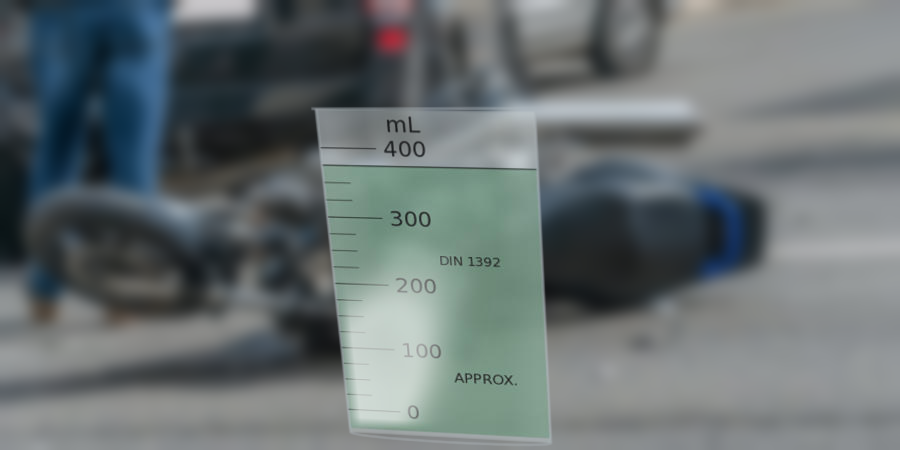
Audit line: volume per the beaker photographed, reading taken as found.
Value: 375 mL
